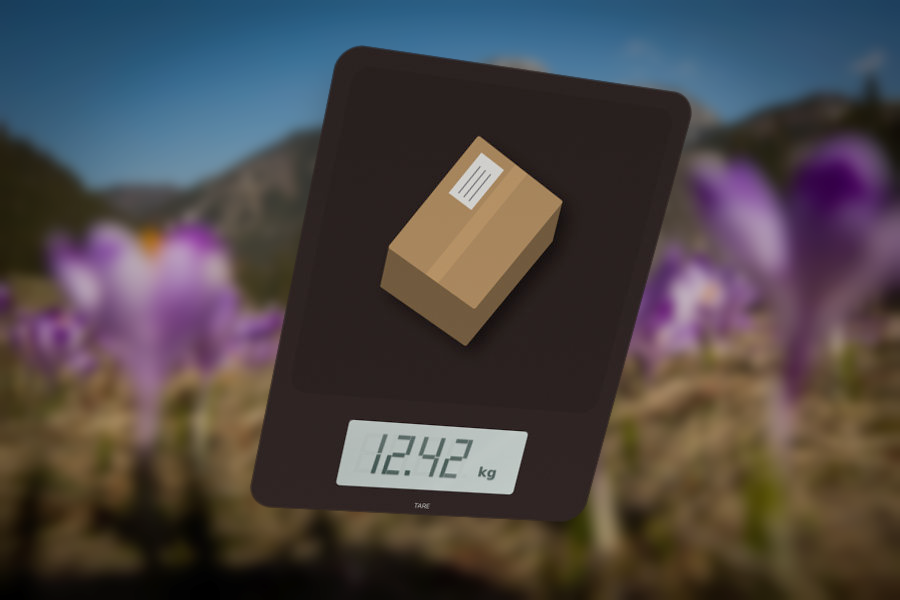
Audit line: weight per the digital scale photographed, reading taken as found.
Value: 12.42 kg
